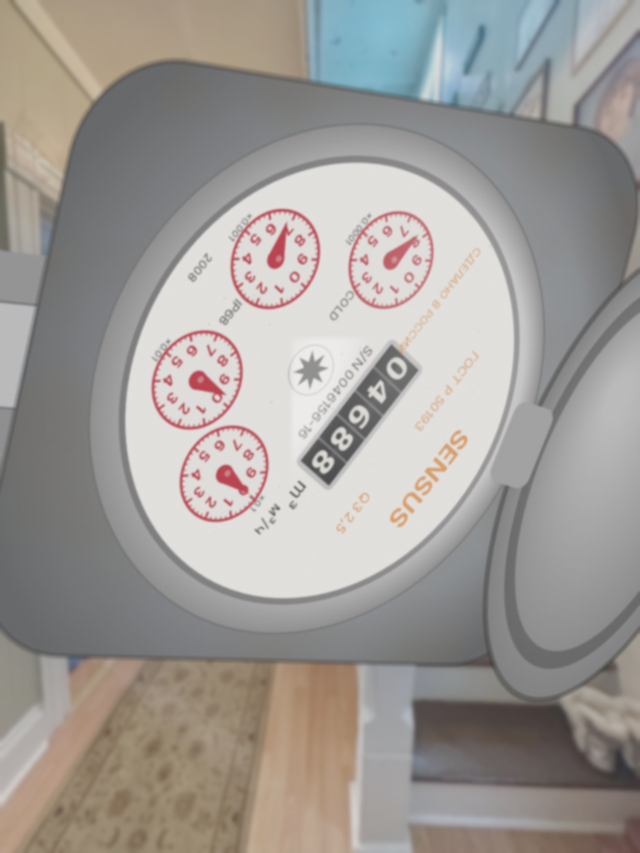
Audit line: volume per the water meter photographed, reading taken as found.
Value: 4687.9967 m³
